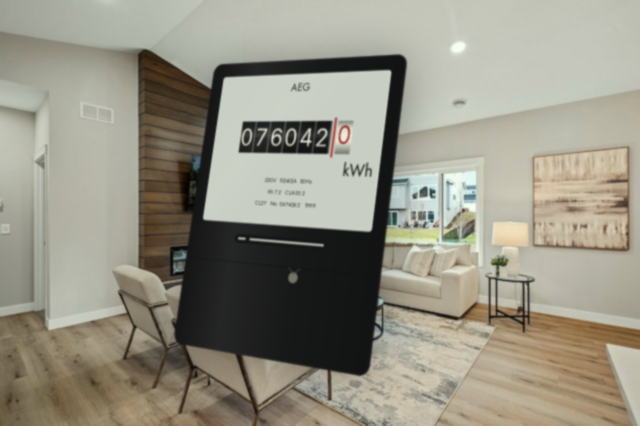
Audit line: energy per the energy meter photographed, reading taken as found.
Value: 76042.0 kWh
